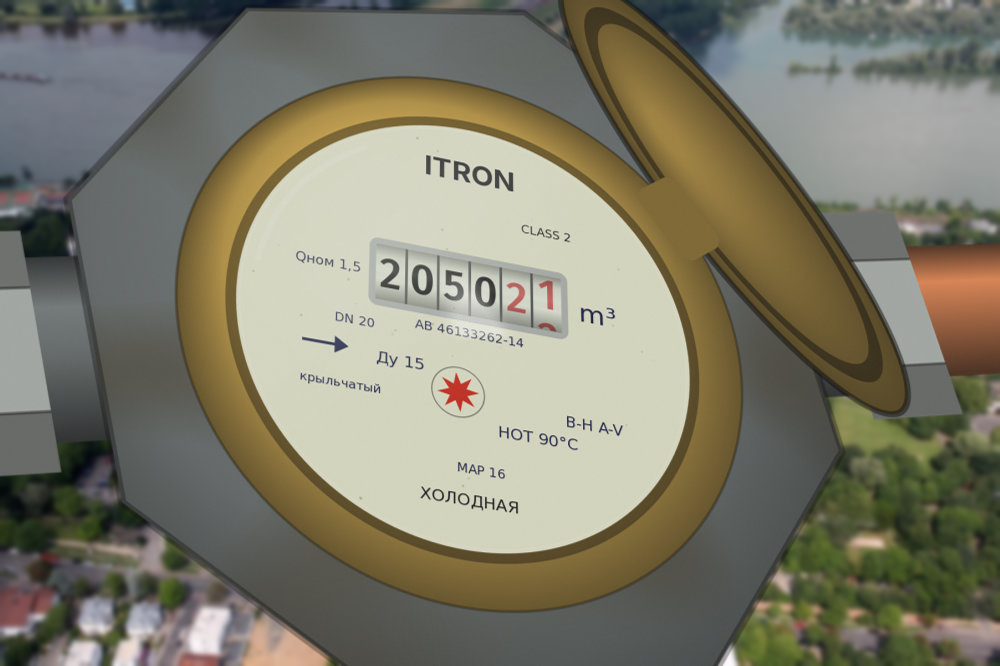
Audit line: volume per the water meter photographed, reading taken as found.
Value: 2050.21 m³
